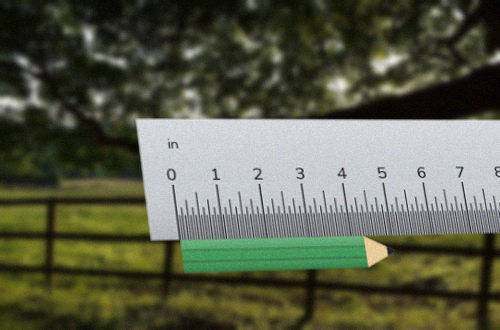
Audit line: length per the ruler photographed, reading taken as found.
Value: 5 in
